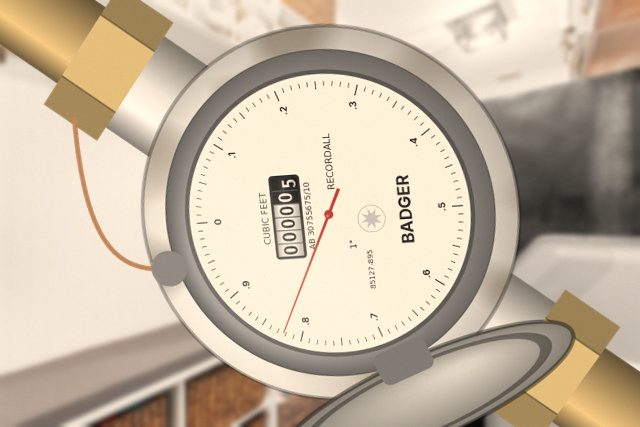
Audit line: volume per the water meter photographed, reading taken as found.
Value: 4.82 ft³
